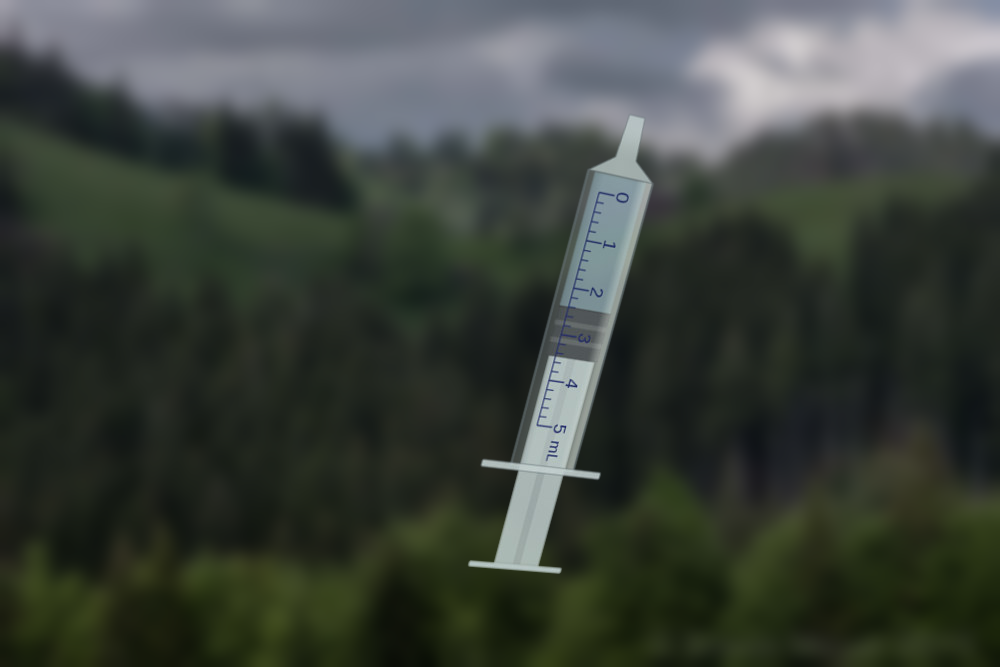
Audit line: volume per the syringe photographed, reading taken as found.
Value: 2.4 mL
